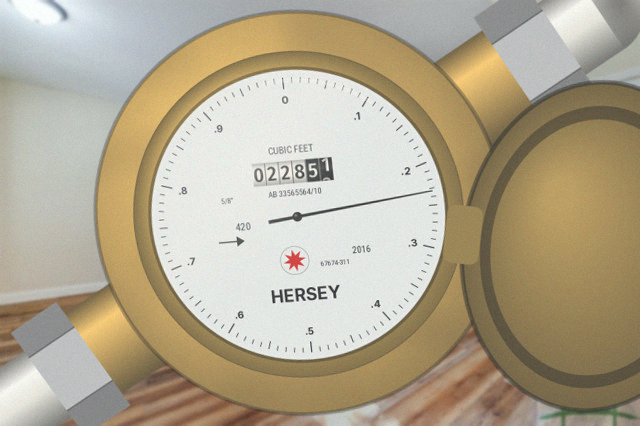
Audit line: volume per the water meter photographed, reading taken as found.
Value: 22851.23 ft³
